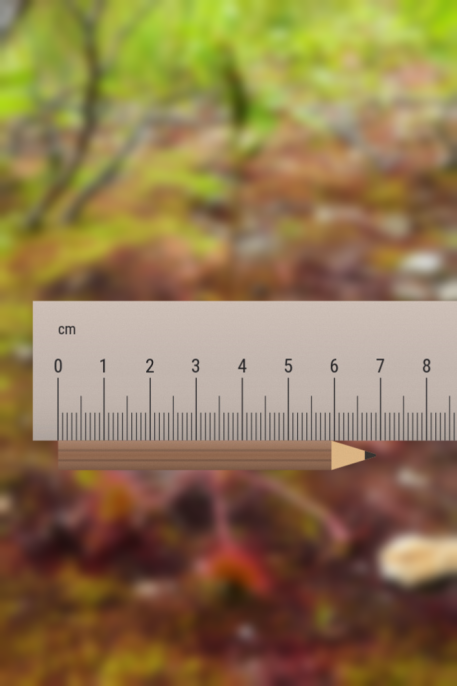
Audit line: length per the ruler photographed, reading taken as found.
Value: 6.9 cm
